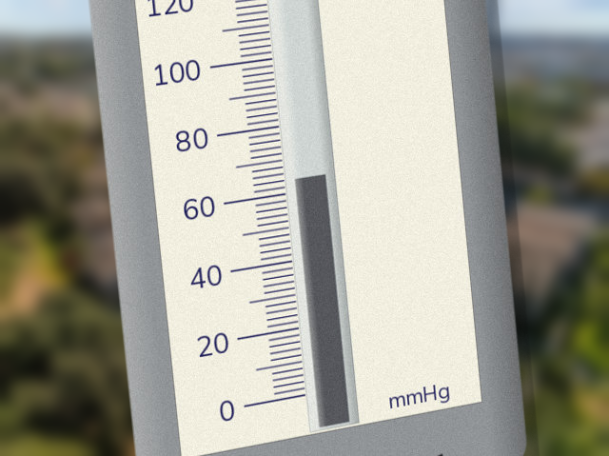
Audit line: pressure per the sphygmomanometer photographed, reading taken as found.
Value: 64 mmHg
